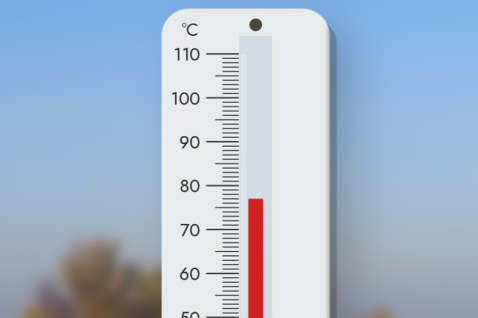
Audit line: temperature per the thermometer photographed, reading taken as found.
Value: 77 °C
